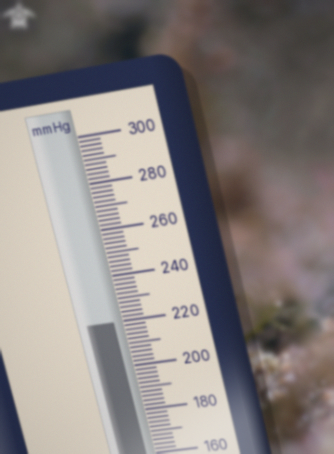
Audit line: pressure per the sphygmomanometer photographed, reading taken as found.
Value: 220 mmHg
